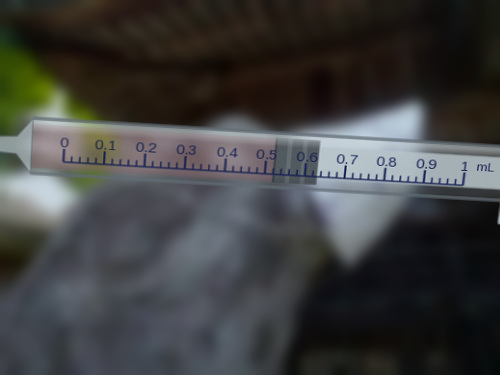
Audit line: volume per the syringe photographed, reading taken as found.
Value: 0.52 mL
